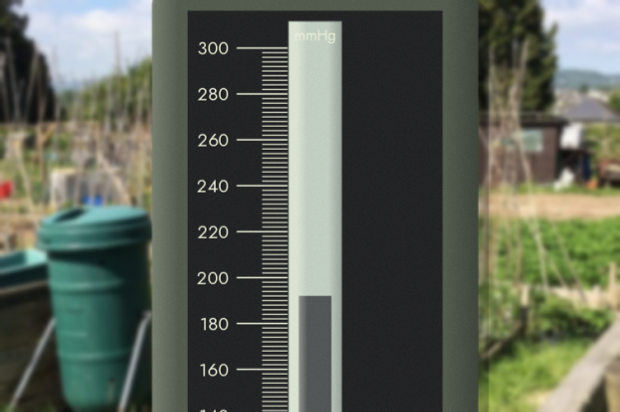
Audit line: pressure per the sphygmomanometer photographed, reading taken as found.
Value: 192 mmHg
